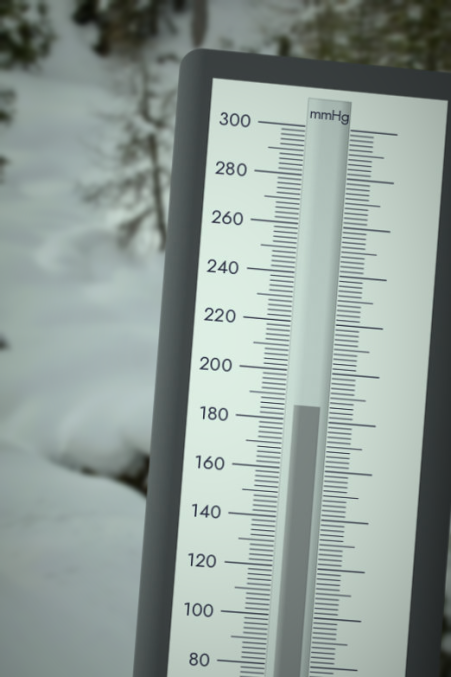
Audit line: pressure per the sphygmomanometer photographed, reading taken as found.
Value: 186 mmHg
